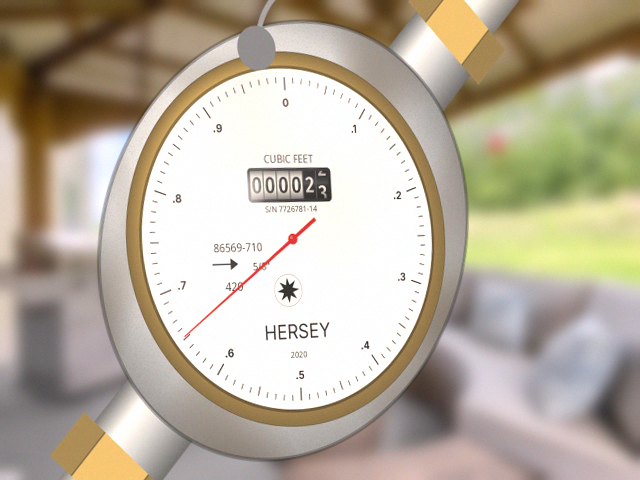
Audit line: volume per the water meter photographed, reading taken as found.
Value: 22.65 ft³
